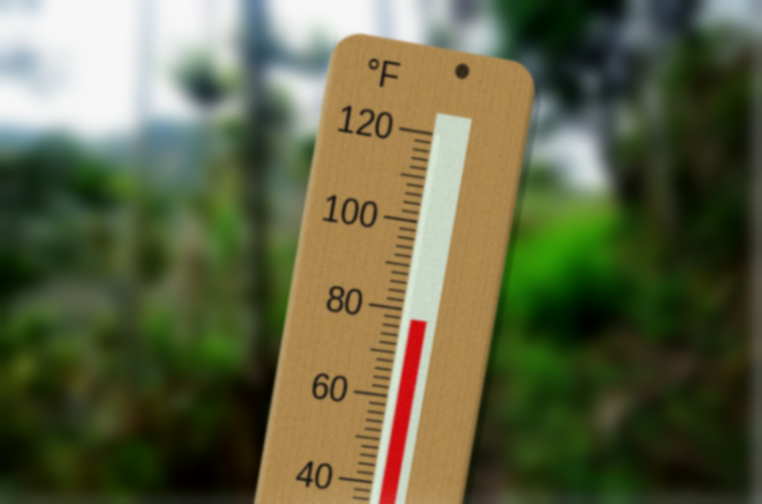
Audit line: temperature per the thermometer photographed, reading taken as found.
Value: 78 °F
